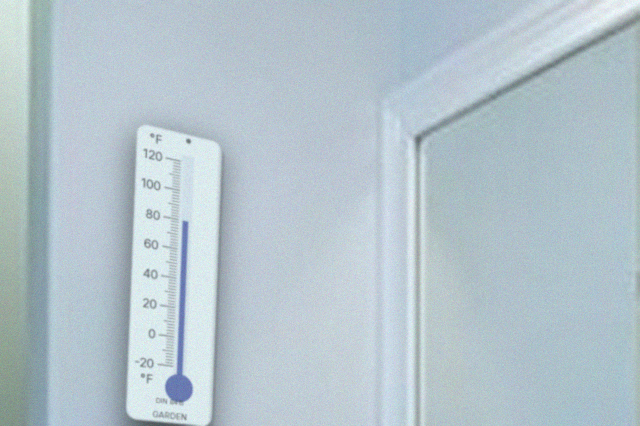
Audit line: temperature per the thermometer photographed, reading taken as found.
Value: 80 °F
